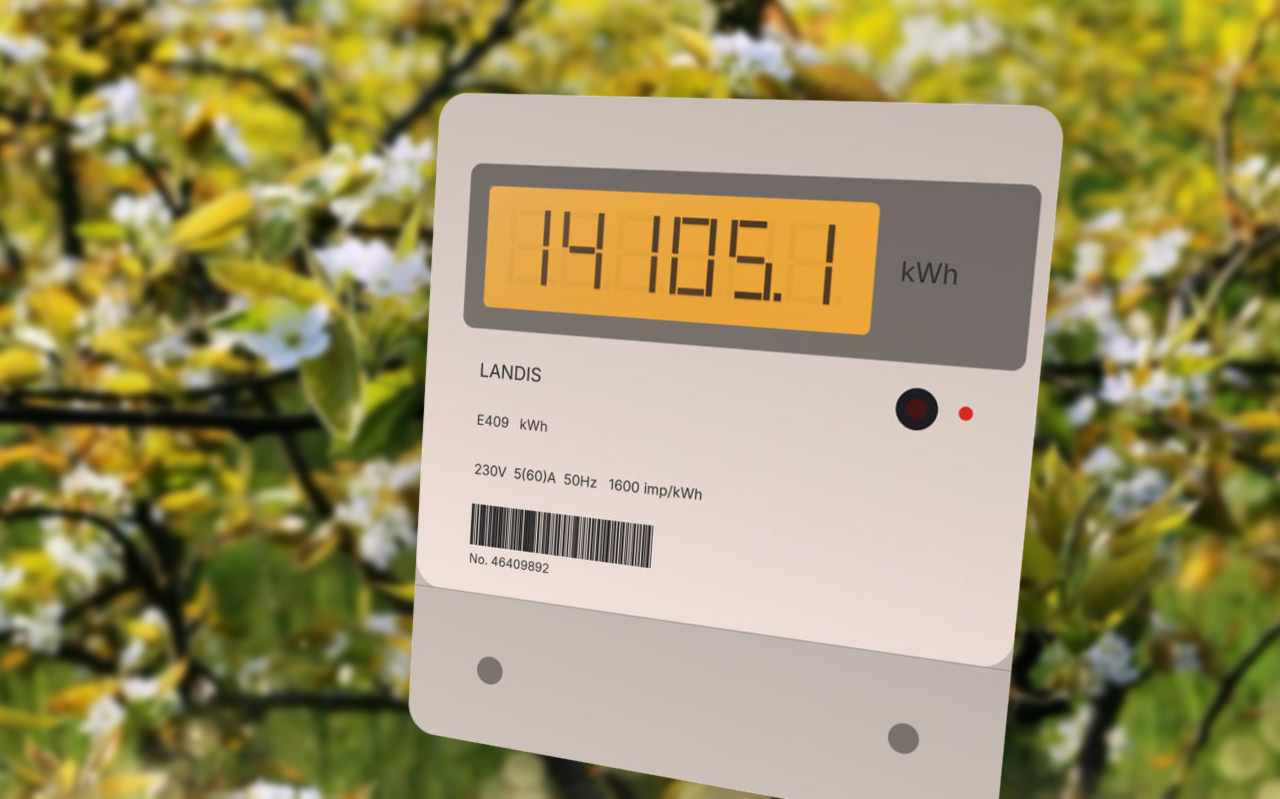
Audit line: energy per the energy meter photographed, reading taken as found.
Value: 14105.1 kWh
